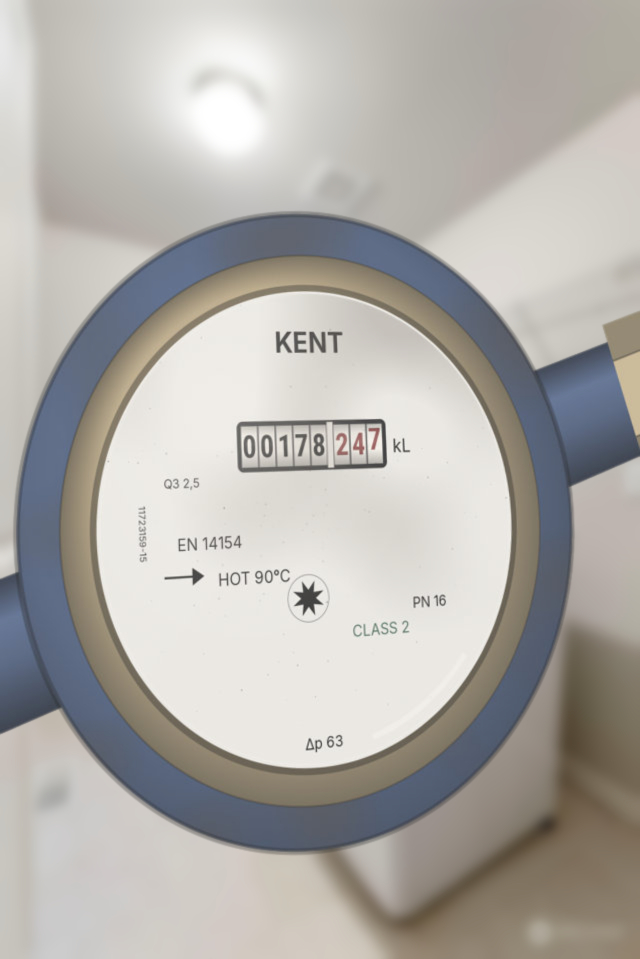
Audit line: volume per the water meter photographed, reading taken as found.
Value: 178.247 kL
